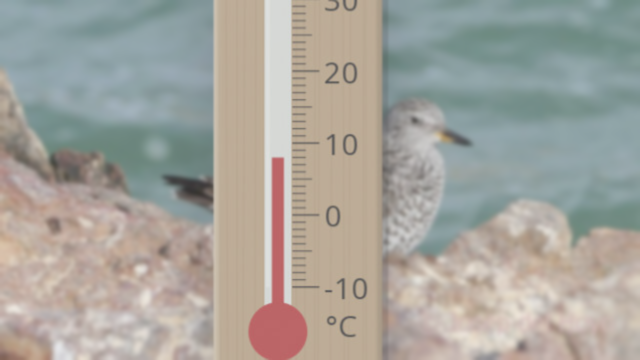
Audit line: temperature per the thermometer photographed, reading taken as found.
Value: 8 °C
